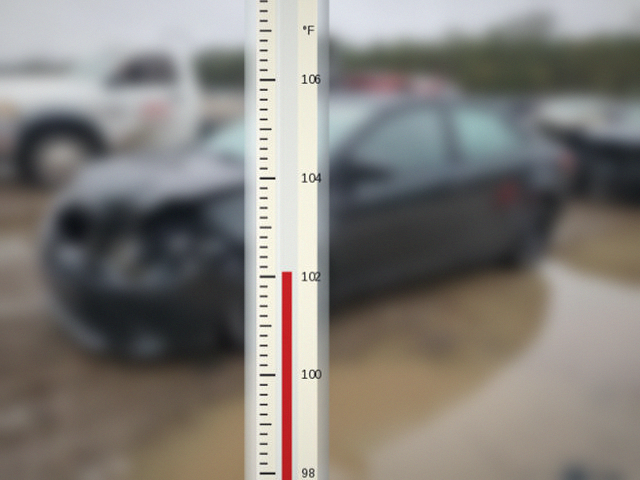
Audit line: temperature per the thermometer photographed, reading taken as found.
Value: 102.1 °F
